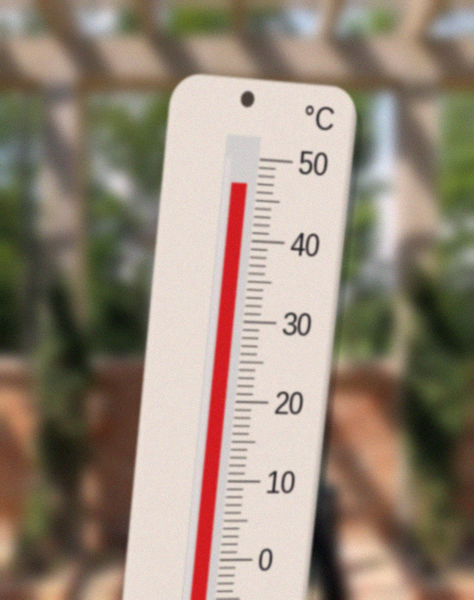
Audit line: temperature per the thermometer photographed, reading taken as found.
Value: 47 °C
